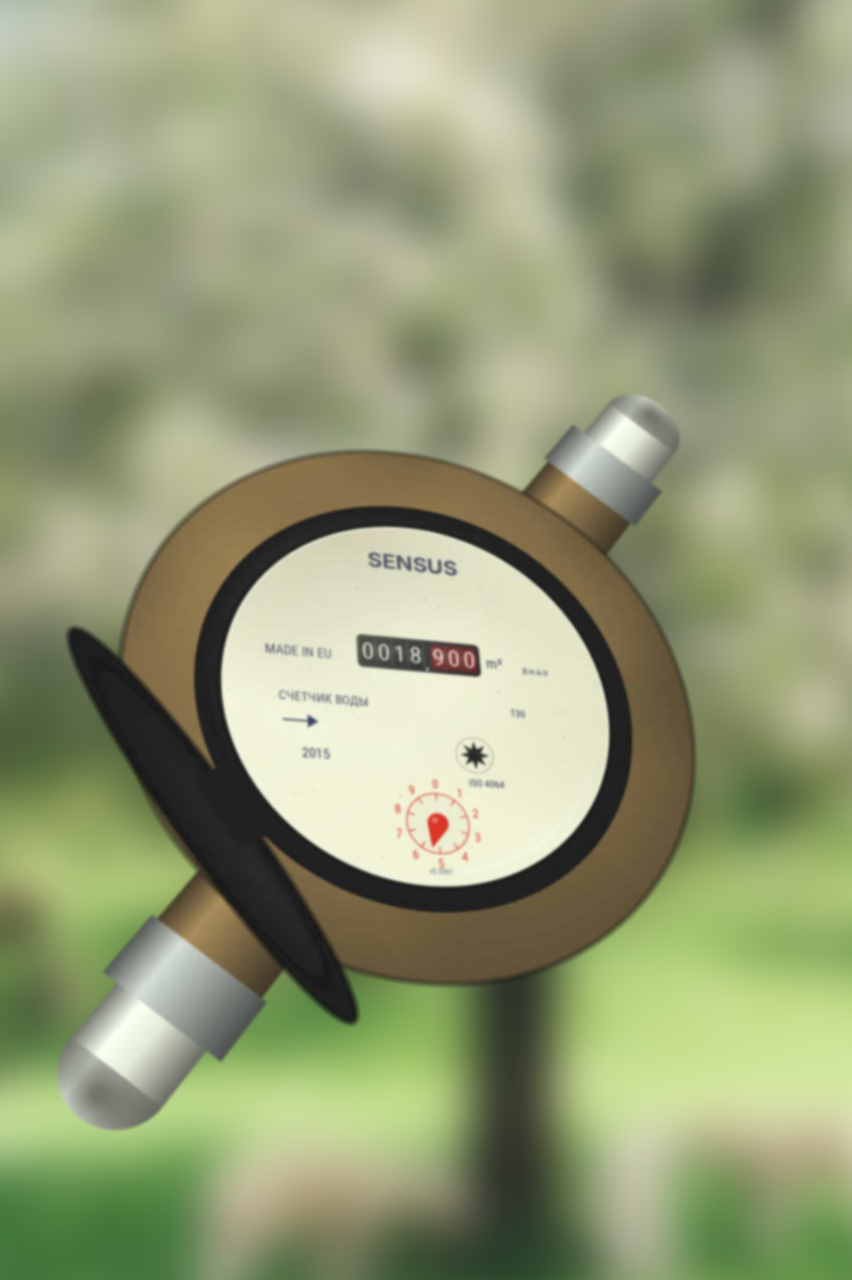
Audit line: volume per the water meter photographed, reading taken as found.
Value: 18.9005 m³
